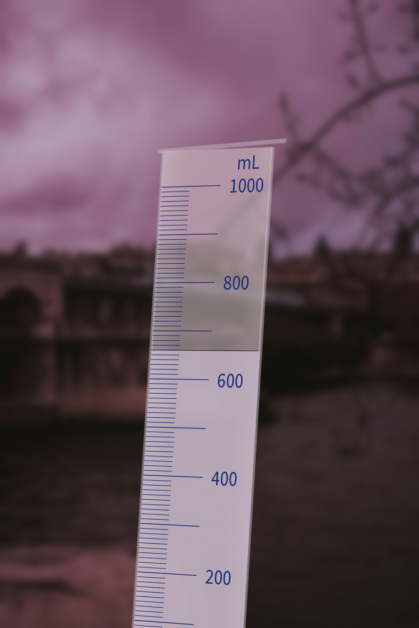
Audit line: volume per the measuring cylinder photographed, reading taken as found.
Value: 660 mL
